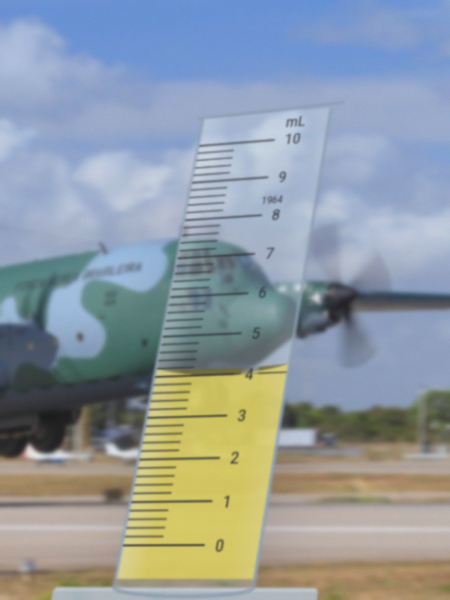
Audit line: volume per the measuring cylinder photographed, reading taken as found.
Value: 4 mL
